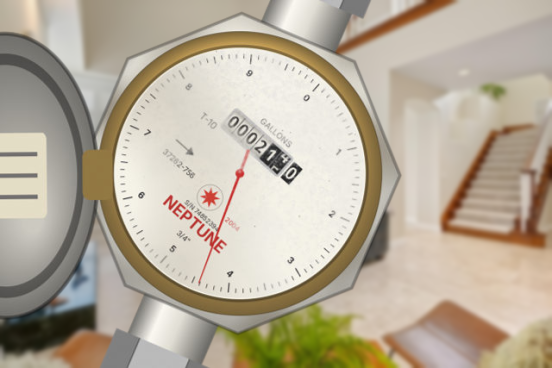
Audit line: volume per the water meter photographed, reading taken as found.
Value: 2144.4 gal
